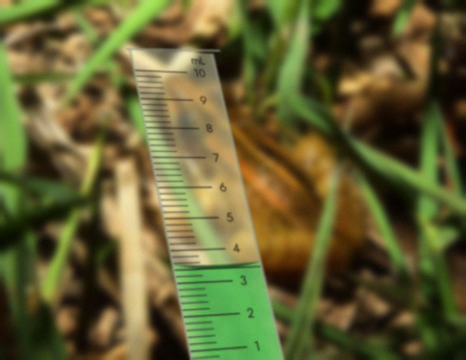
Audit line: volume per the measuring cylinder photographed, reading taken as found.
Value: 3.4 mL
